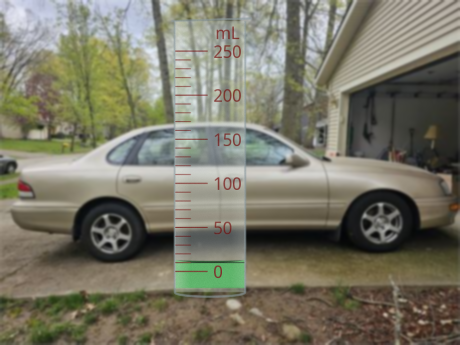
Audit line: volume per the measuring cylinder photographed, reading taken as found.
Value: 10 mL
